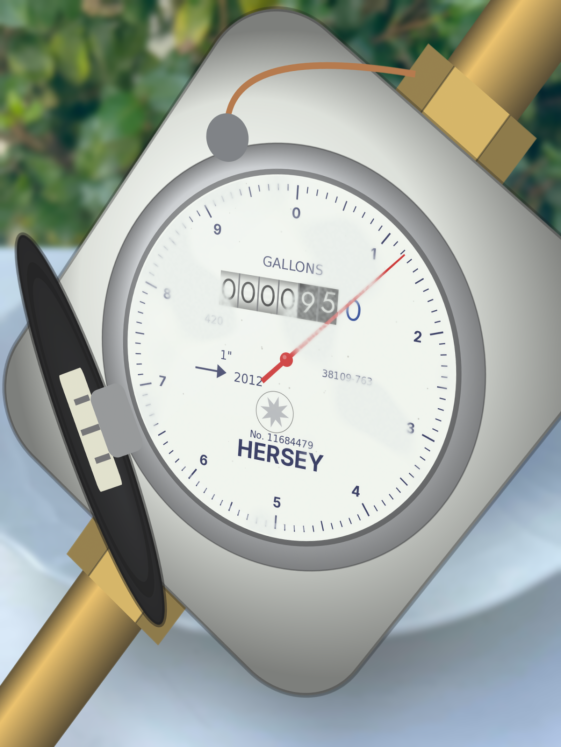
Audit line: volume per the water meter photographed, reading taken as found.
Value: 951.2 gal
